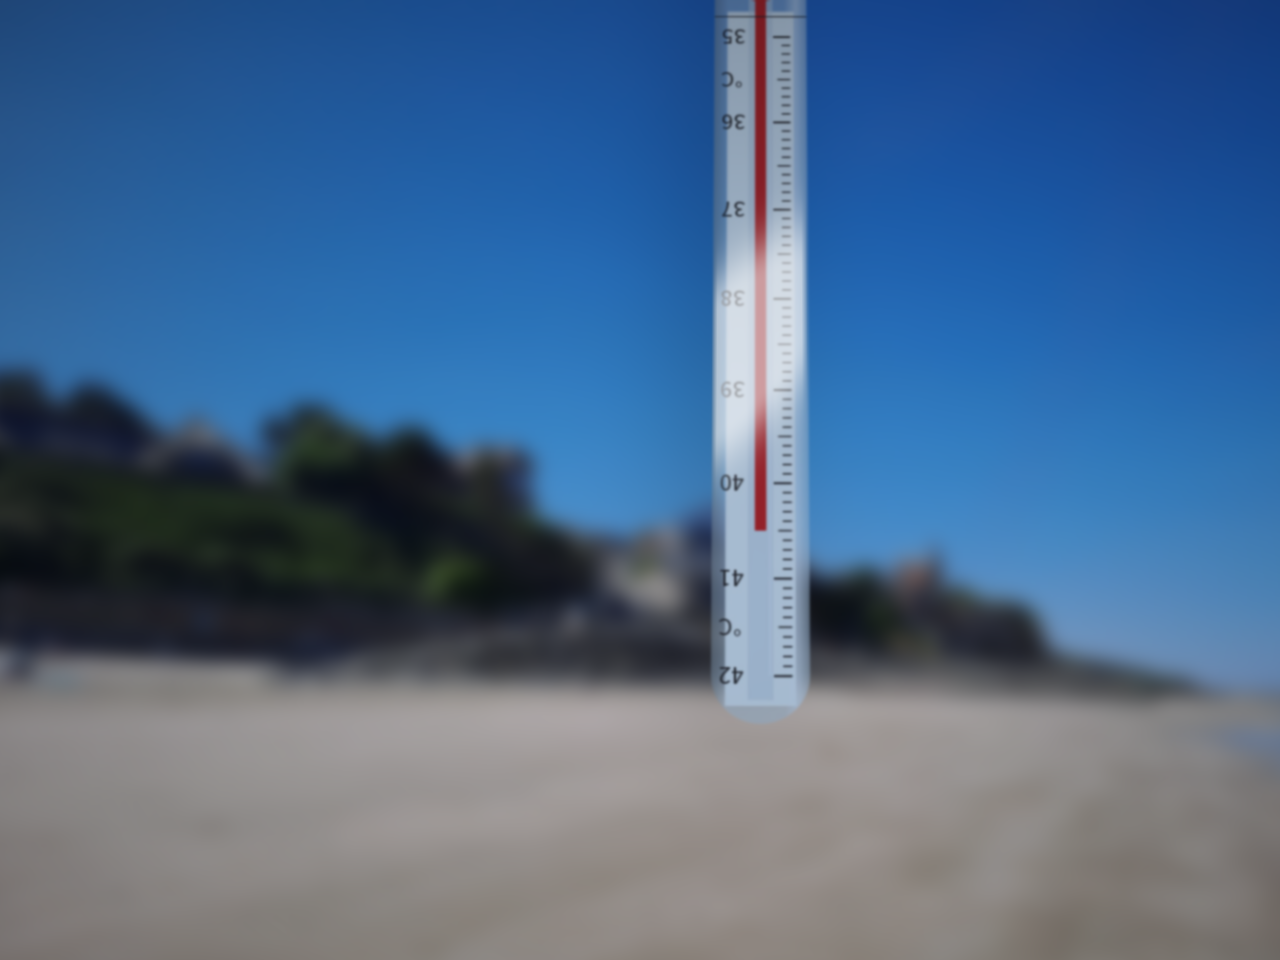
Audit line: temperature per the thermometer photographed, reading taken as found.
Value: 40.5 °C
